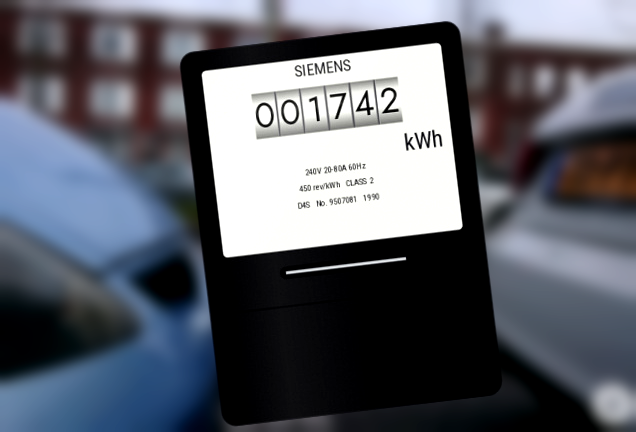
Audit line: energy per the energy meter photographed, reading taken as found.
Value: 1742 kWh
